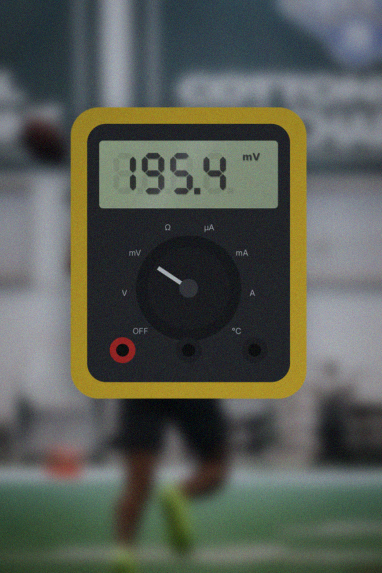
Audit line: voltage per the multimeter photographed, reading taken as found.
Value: 195.4 mV
